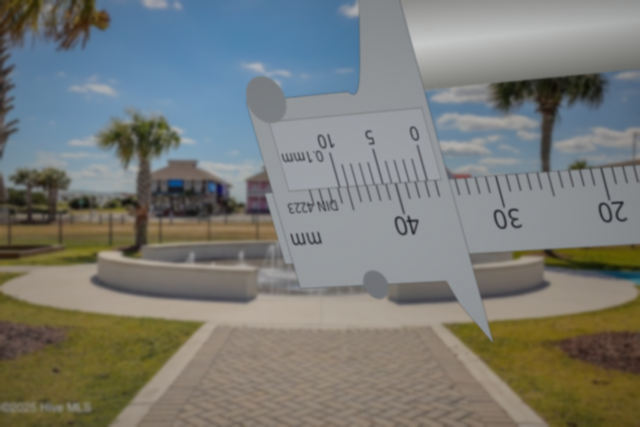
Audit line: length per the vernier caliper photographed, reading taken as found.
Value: 36.8 mm
